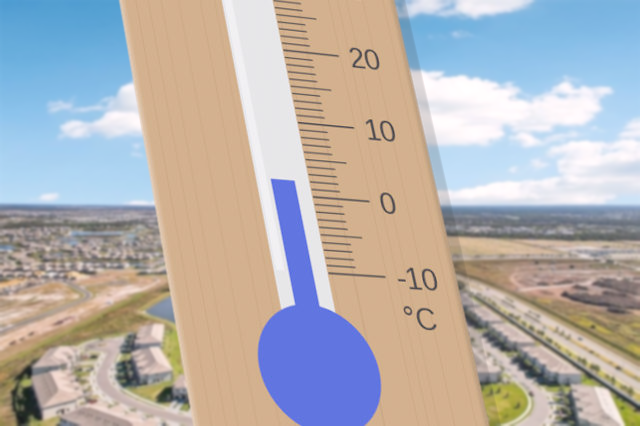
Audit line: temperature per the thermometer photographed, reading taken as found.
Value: 2 °C
